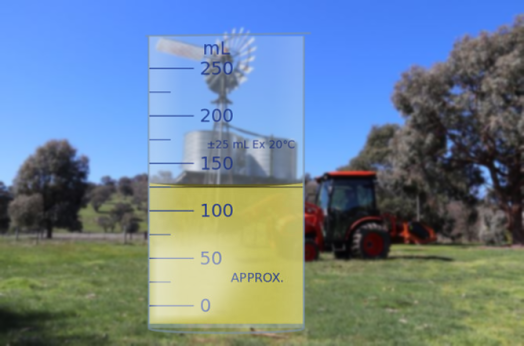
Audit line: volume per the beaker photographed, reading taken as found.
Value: 125 mL
